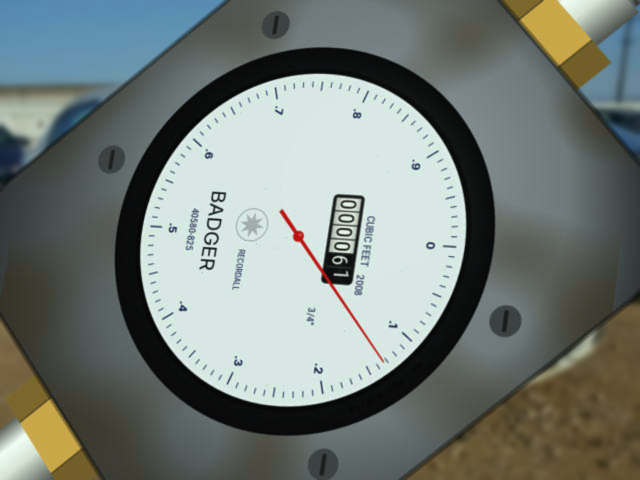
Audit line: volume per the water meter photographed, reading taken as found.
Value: 61.13 ft³
